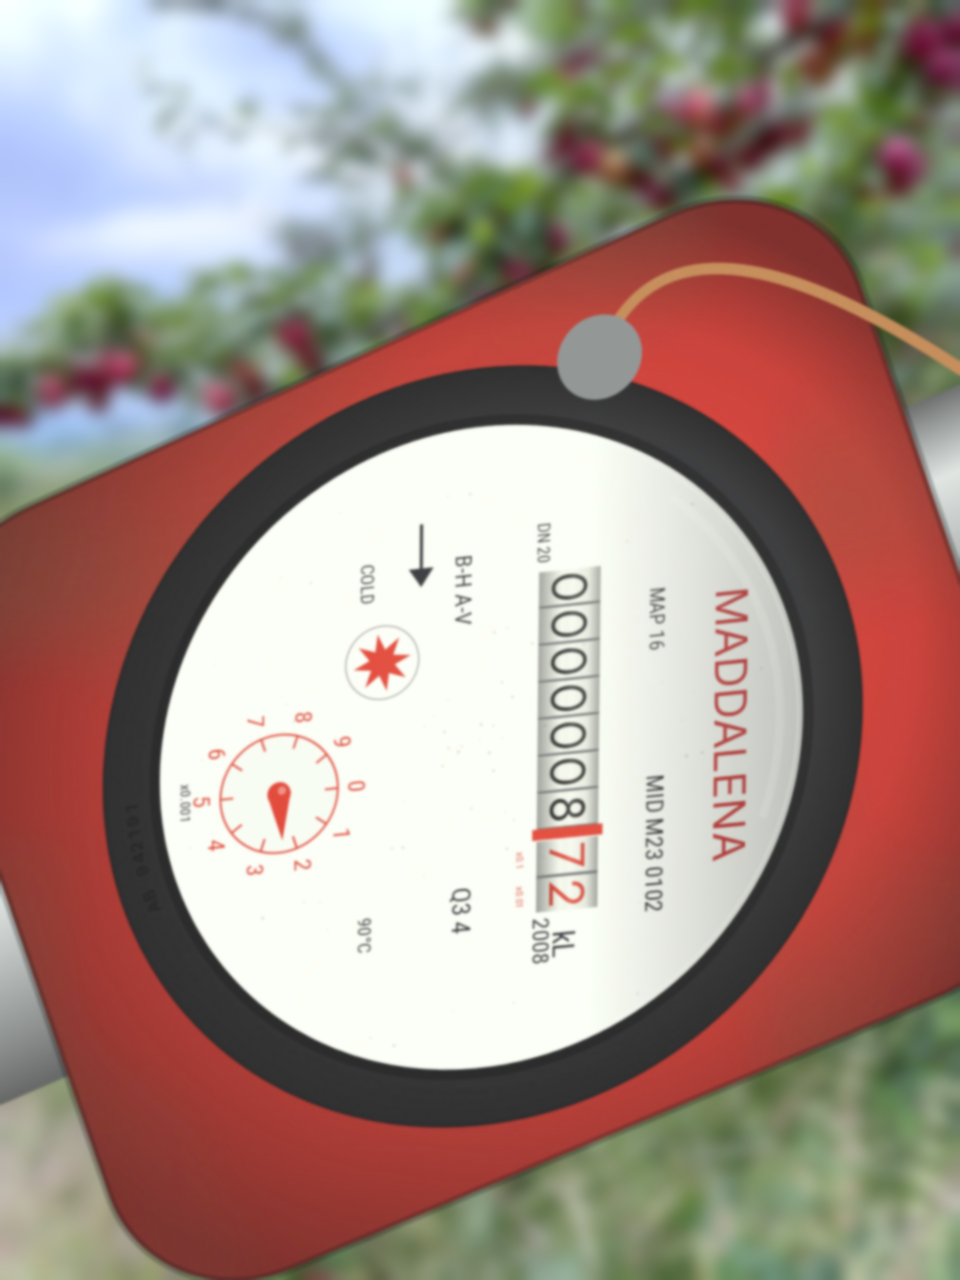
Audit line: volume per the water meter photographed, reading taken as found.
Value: 8.722 kL
